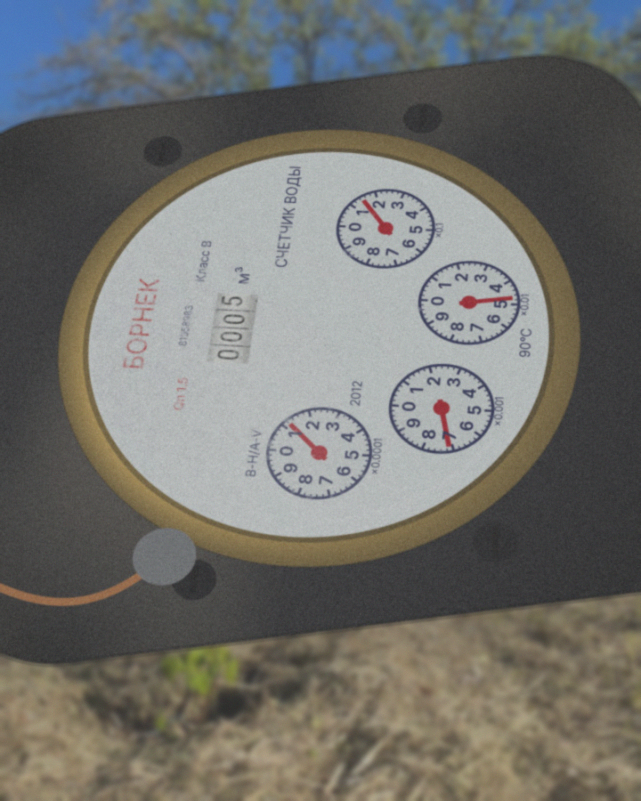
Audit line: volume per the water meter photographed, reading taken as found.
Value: 5.1471 m³
